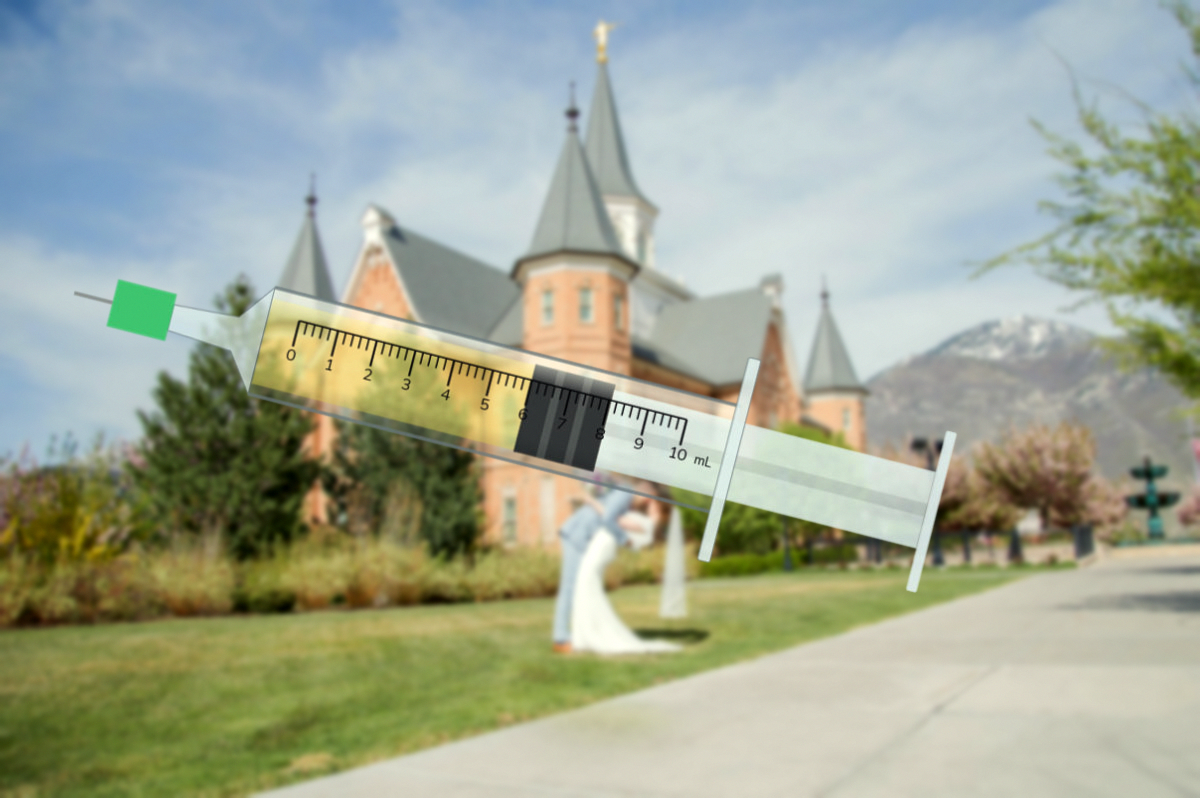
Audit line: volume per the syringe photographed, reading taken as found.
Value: 6 mL
